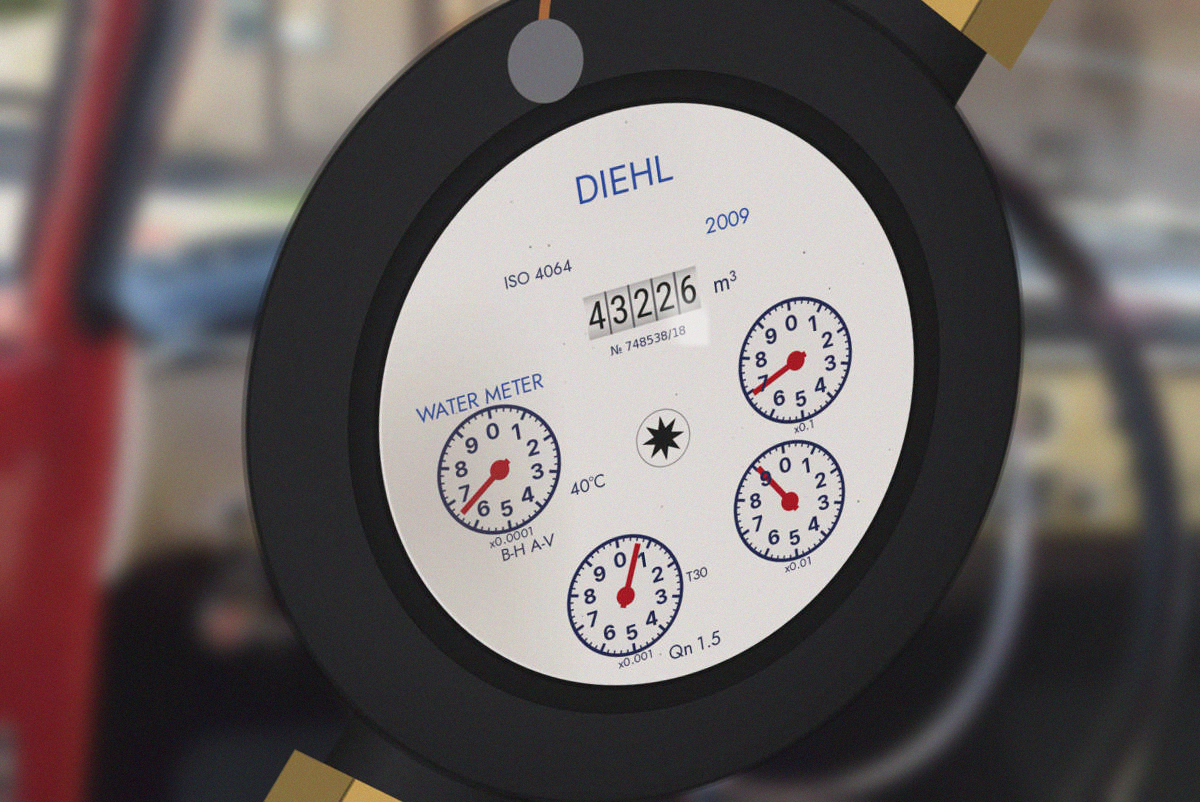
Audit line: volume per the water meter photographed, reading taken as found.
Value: 43226.6906 m³
